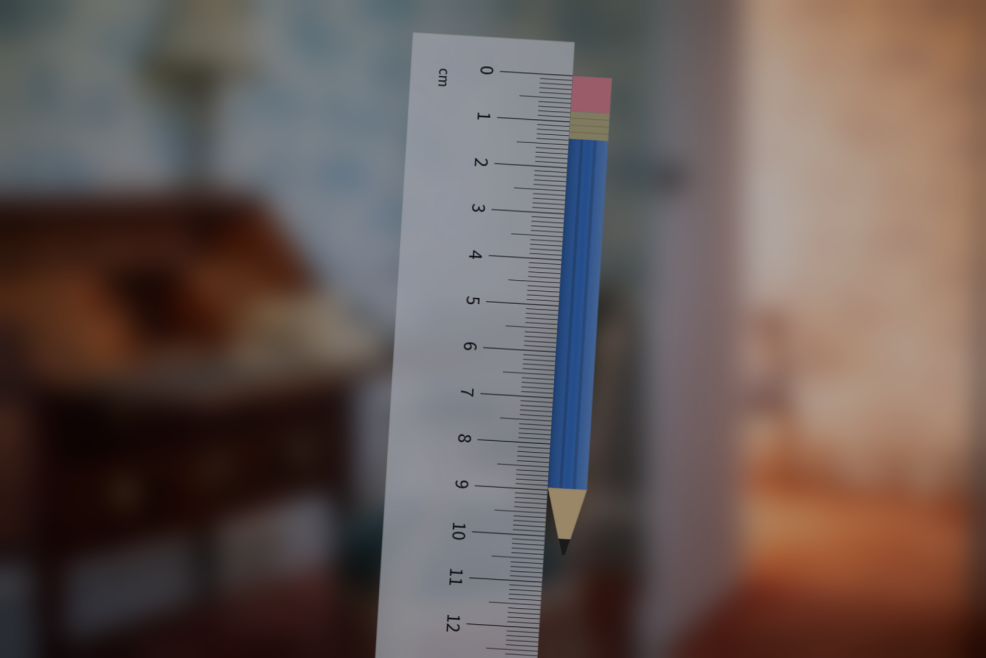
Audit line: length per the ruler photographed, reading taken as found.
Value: 10.4 cm
